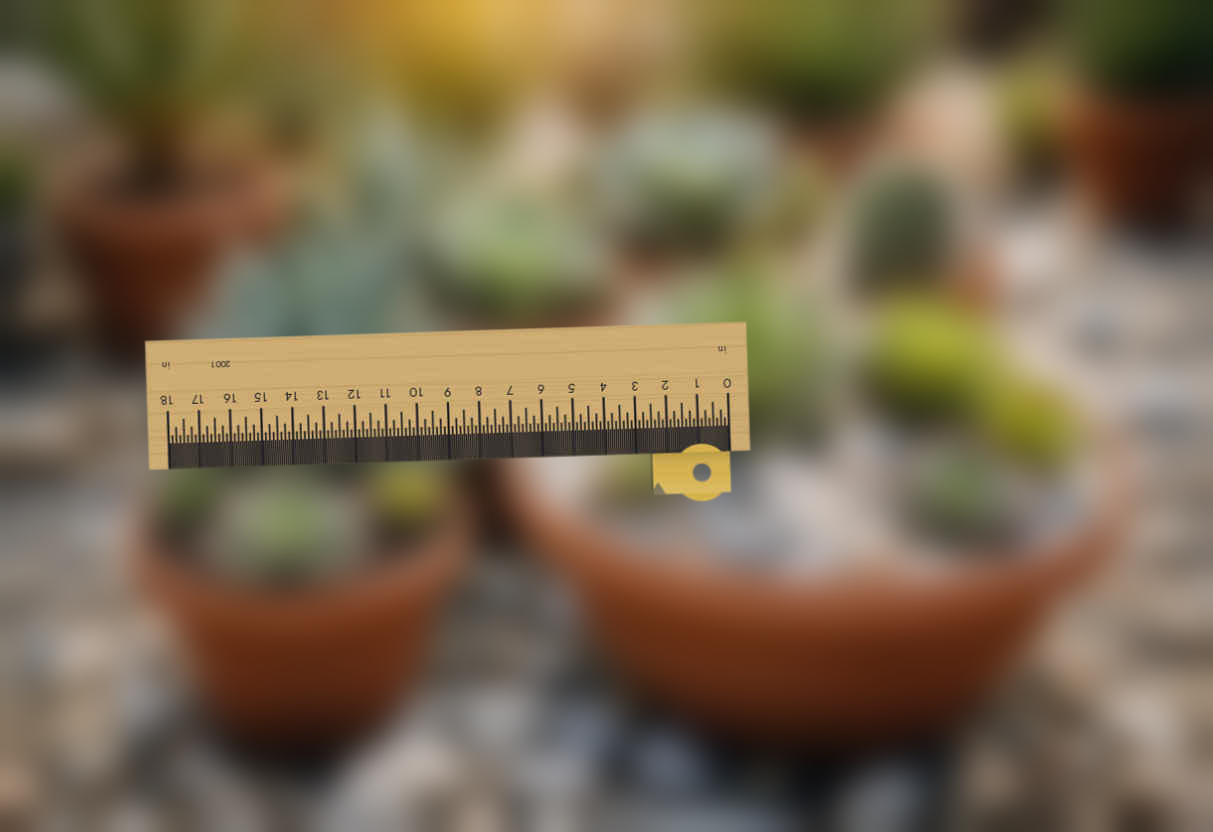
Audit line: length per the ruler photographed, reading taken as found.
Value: 2.5 in
